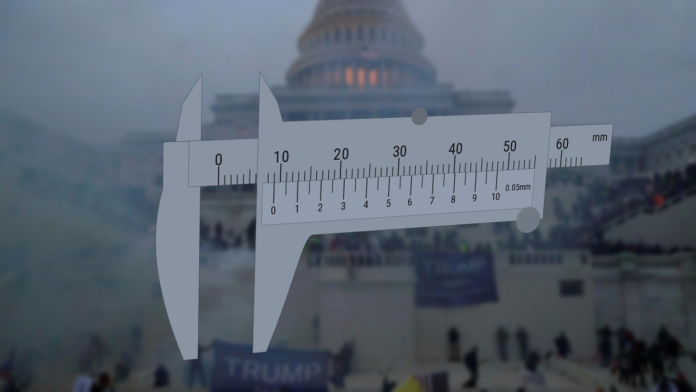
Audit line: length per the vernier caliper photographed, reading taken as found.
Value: 9.0 mm
